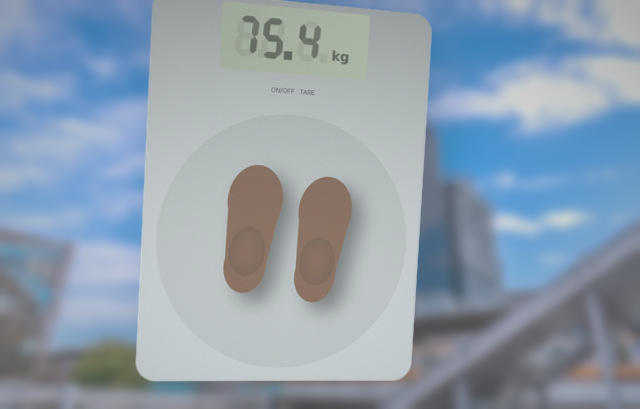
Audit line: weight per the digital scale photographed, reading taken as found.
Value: 75.4 kg
